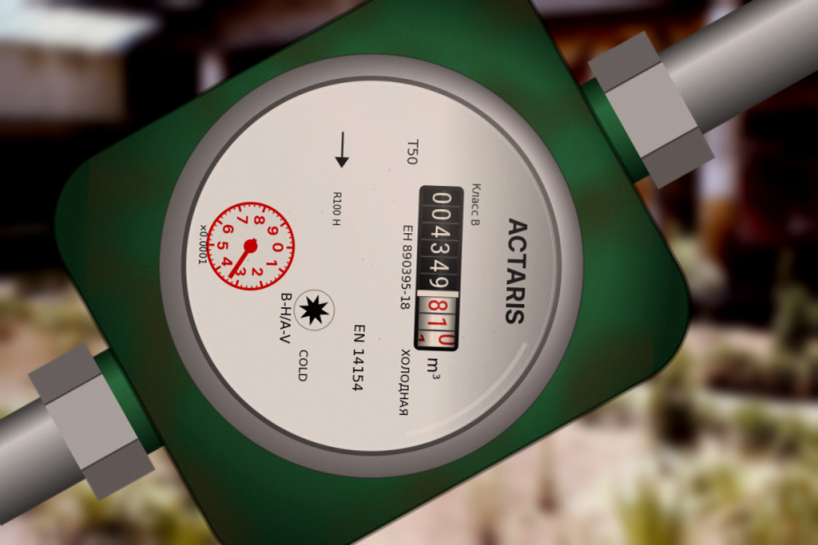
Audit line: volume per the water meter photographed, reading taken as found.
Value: 4349.8103 m³
